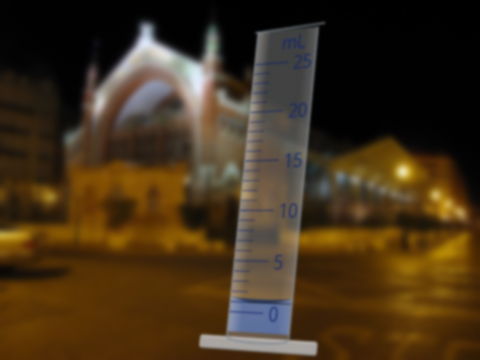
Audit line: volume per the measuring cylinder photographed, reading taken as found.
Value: 1 mL
